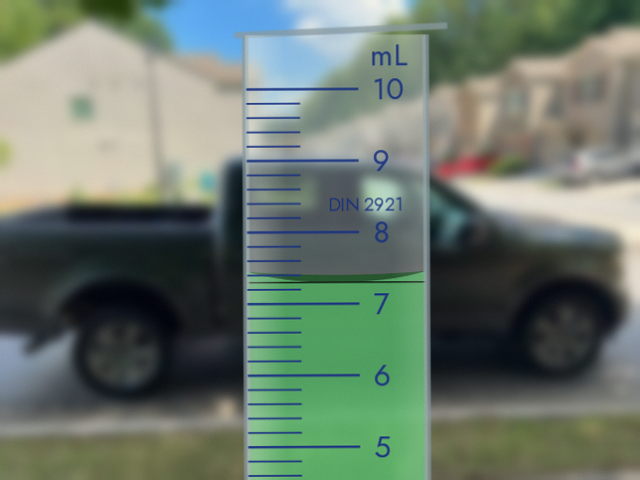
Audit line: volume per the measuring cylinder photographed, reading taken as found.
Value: 7.3 mL
